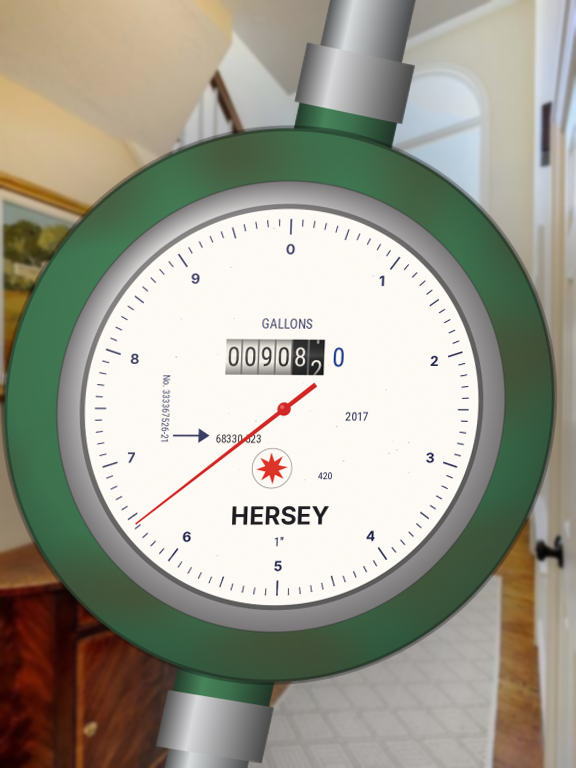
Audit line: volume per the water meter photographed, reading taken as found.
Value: 90816.4 gal
